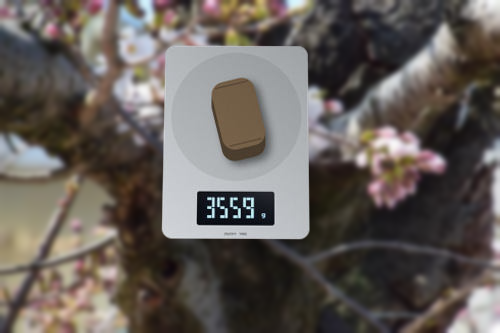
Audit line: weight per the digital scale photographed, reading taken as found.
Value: 3559 g
